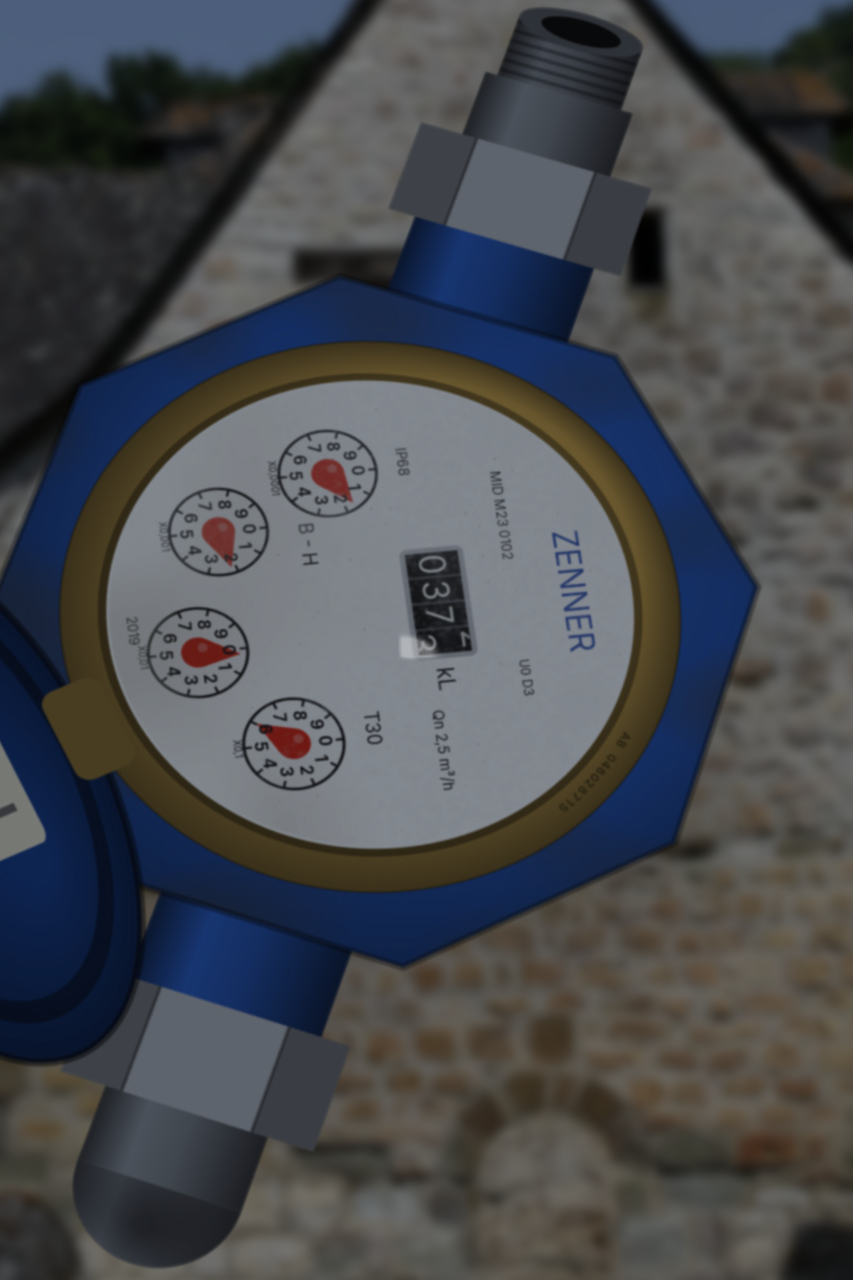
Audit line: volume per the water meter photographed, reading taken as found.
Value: 372.6021 kL
